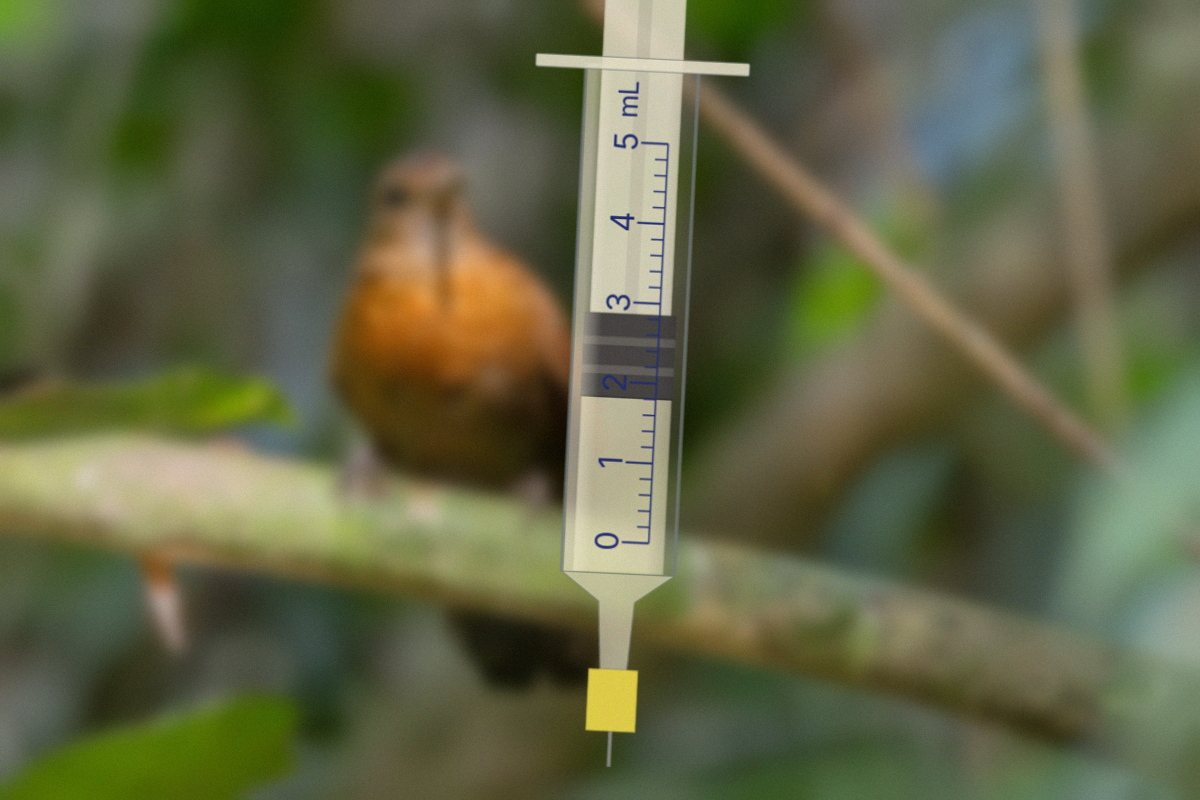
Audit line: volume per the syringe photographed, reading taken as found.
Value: 1.8 mL
